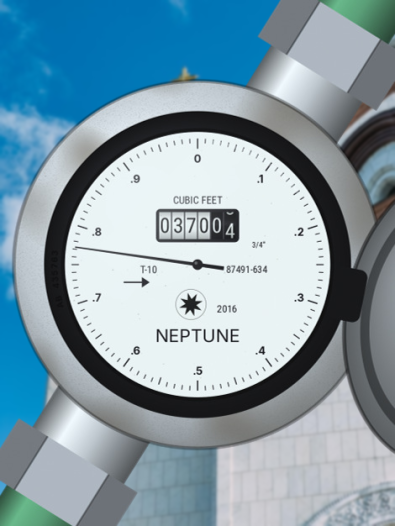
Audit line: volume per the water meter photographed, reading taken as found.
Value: 37003.77 ft³
